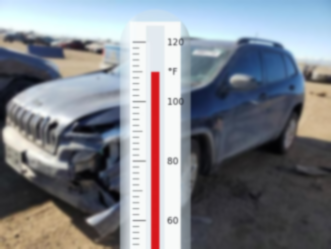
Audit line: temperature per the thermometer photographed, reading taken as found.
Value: 110 °F
